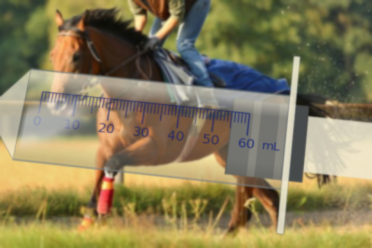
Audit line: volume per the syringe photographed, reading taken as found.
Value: 55 mL
